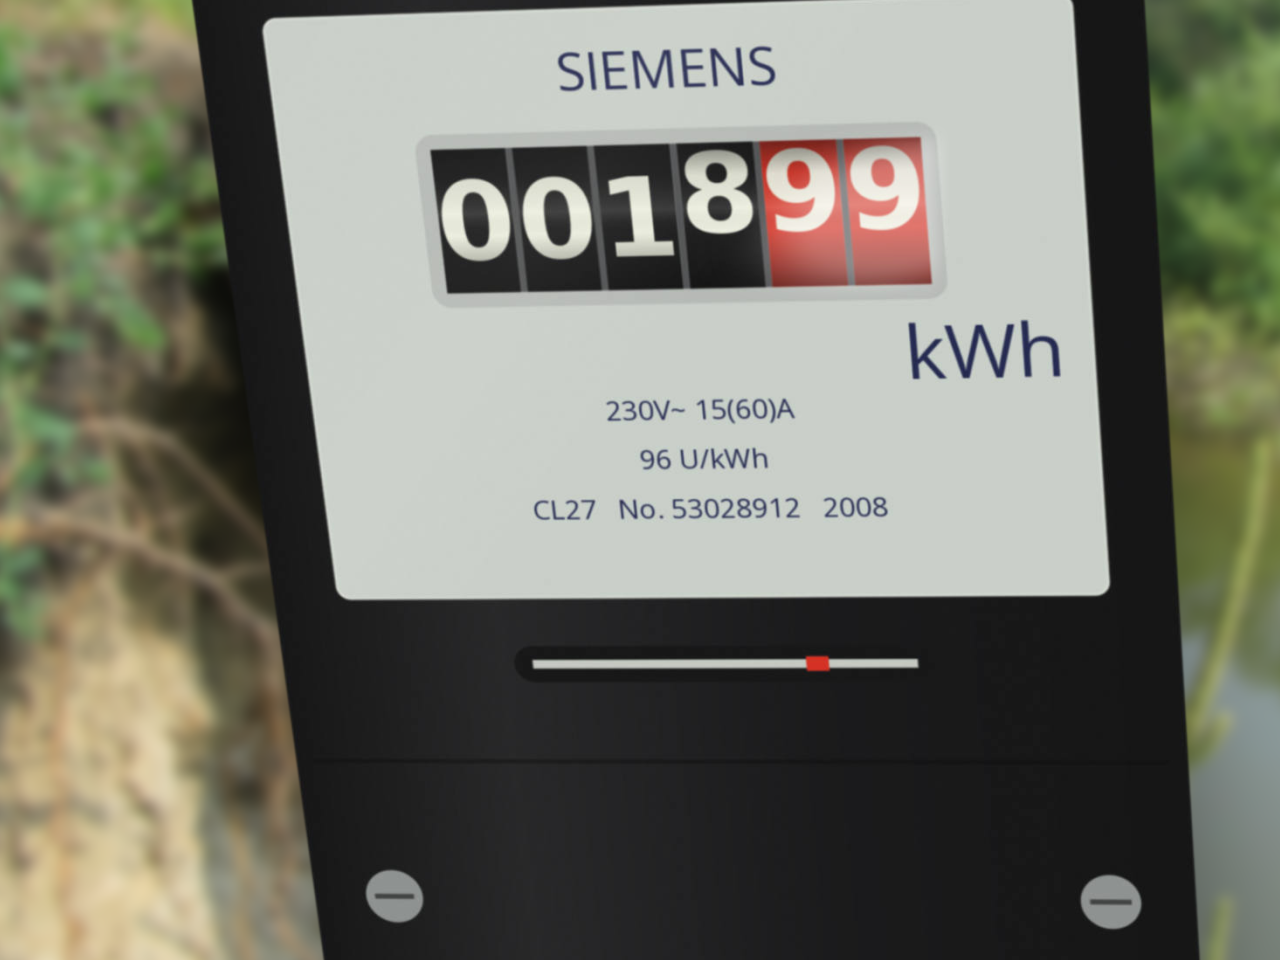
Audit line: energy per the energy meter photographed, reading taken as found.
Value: 18.99 kWh
